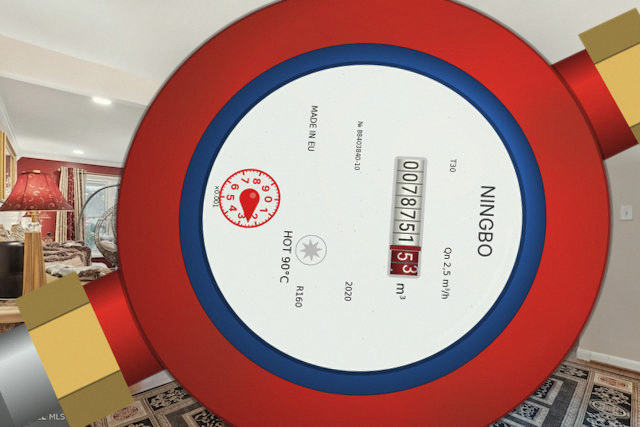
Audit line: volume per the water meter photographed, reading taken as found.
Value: 78751.532 m³
